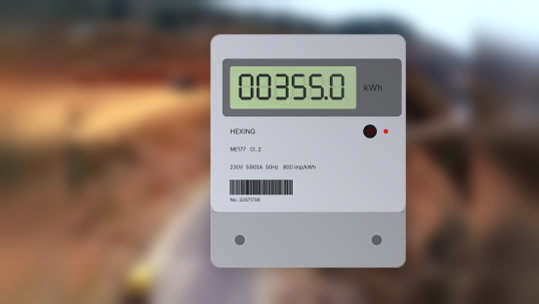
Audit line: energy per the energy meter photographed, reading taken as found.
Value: 355.0 kWh
